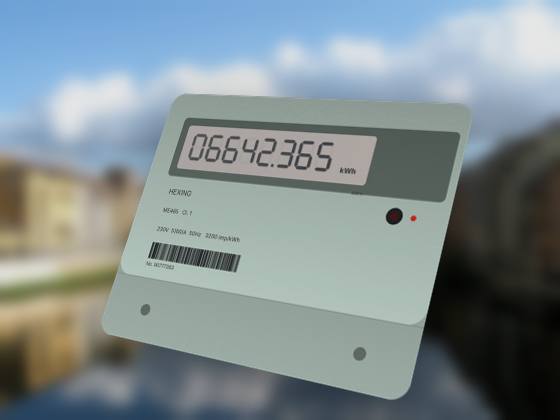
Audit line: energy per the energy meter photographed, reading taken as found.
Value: 6642.365 kWh
